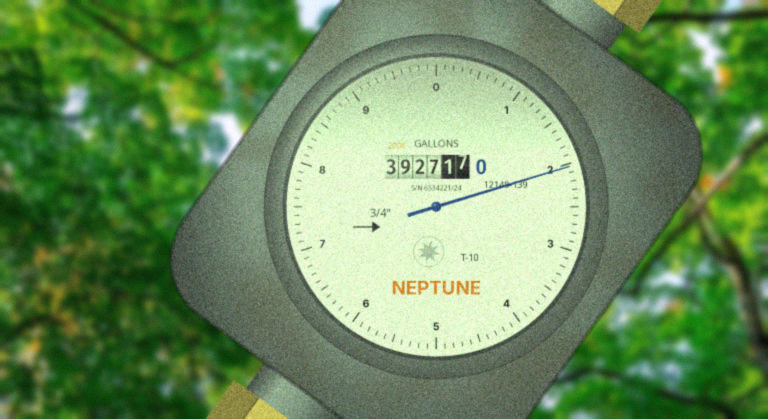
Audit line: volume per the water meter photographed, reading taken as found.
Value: 3927172.0 gal
